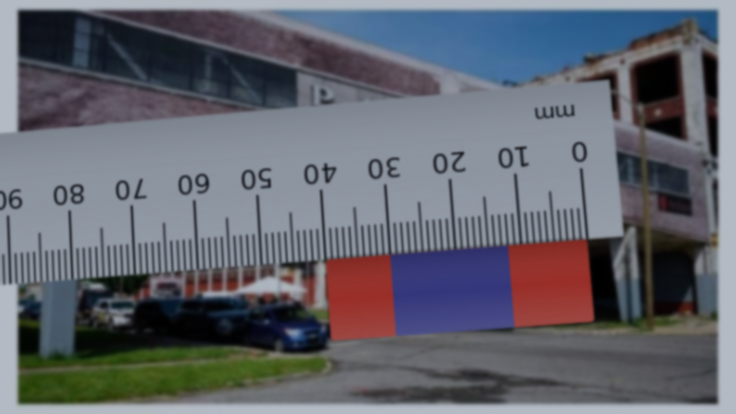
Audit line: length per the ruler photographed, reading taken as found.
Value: 40 mm
